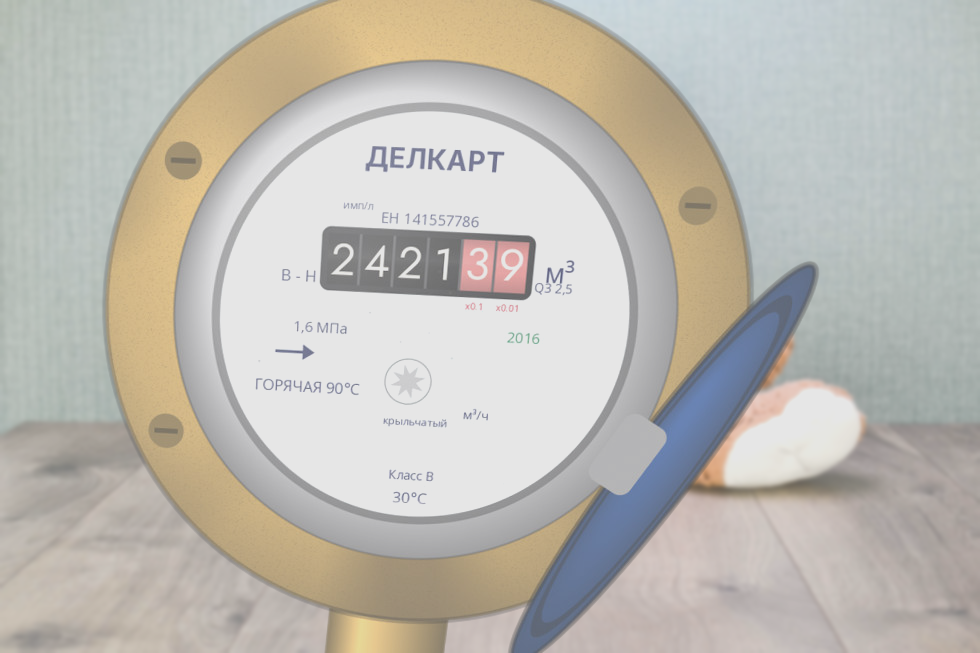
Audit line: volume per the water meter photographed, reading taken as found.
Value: 2421.39 m³
